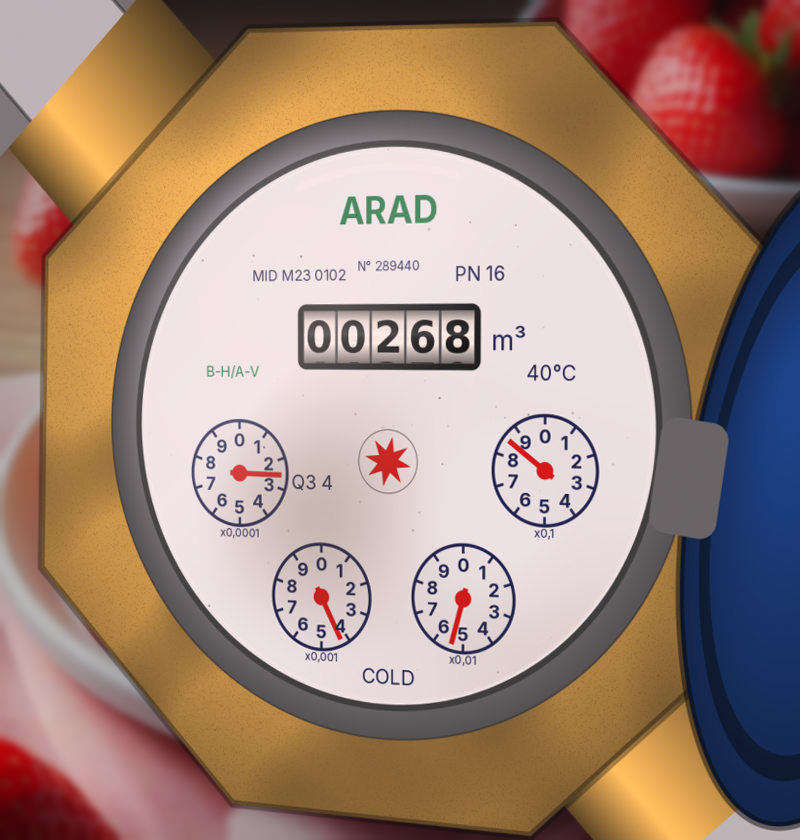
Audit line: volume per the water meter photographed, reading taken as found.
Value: 268.8542 m³
